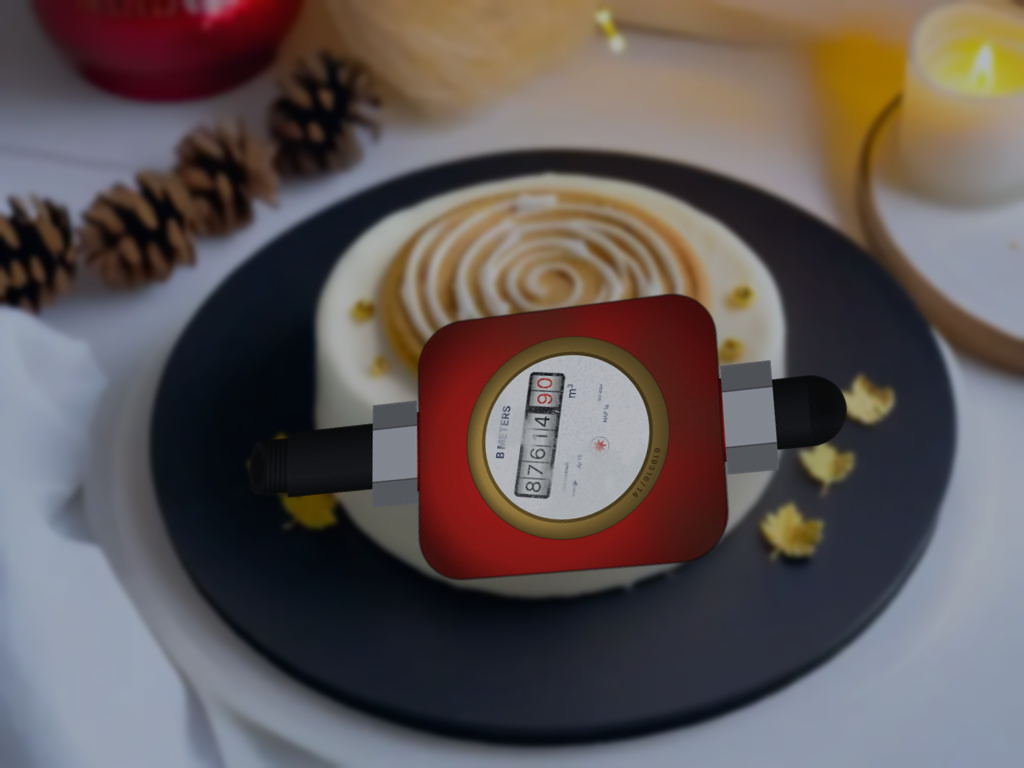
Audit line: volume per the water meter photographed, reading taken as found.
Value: 87614.90 m³
